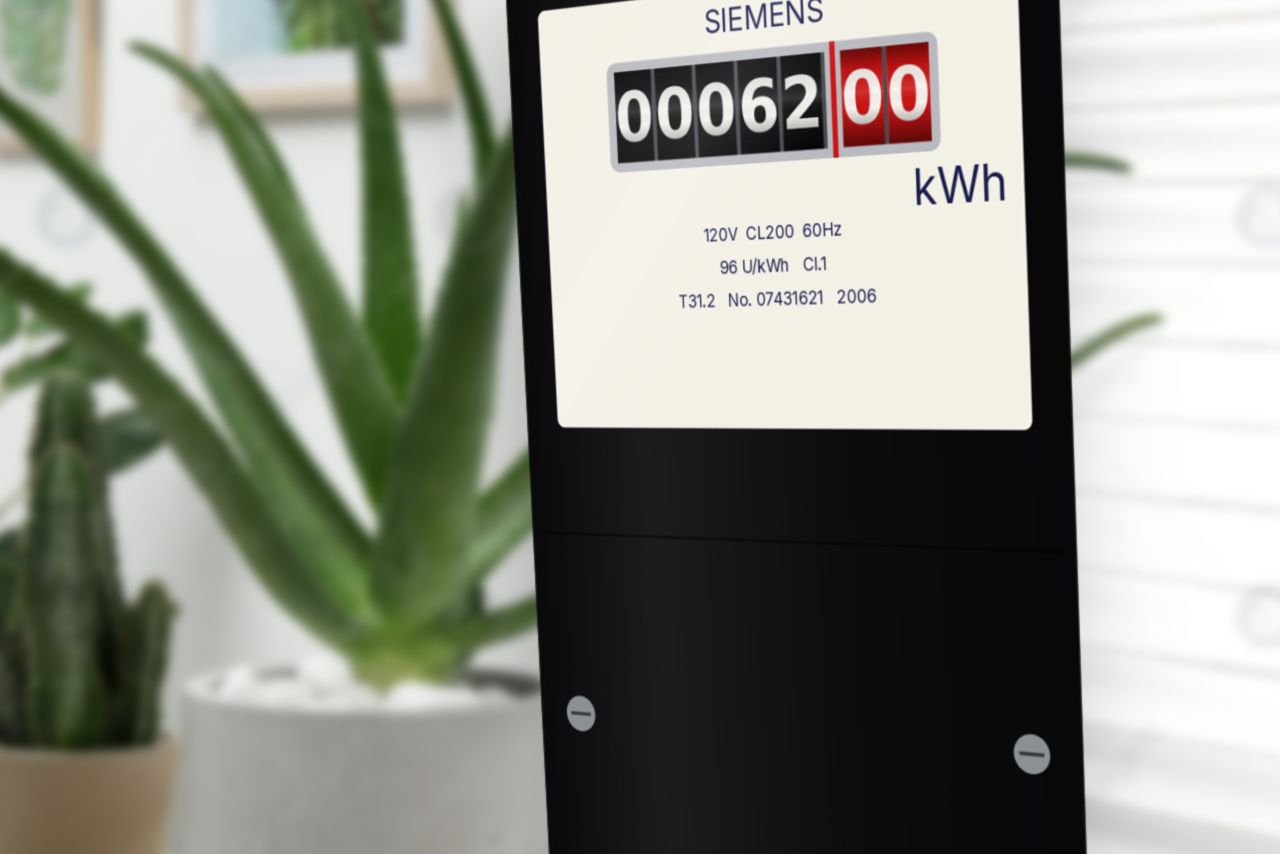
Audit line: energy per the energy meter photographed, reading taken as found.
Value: 62.00 kWh
